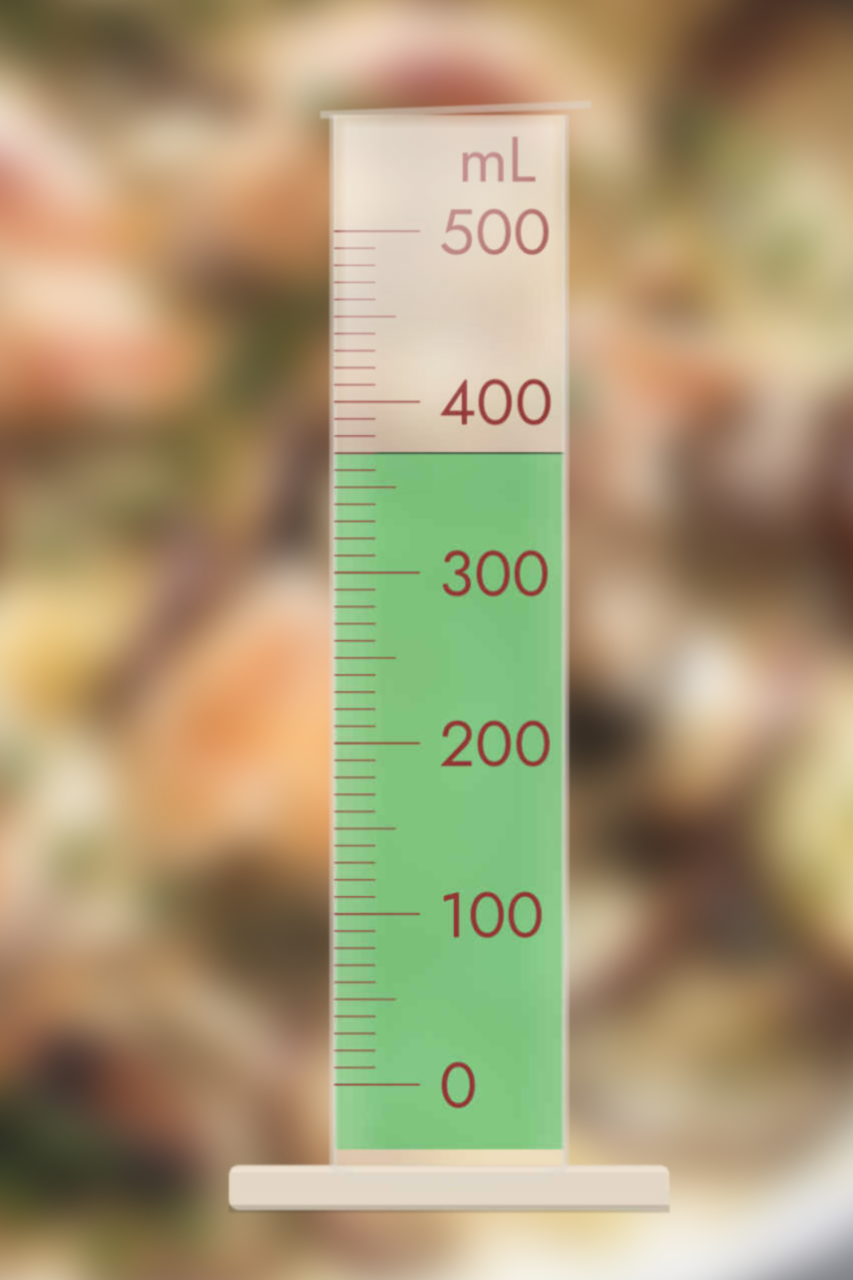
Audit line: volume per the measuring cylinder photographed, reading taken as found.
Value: 370 mL
